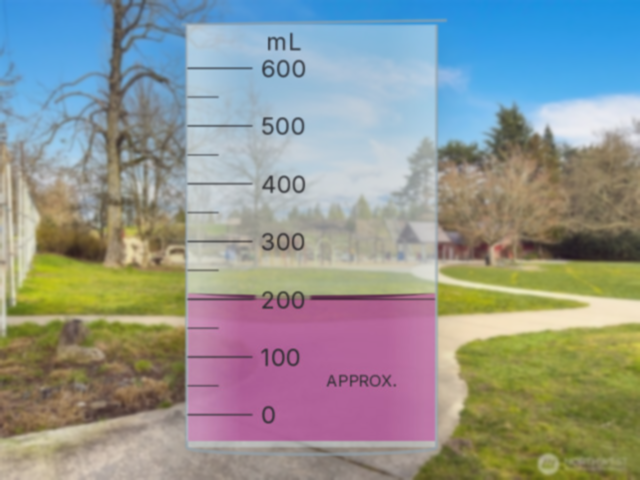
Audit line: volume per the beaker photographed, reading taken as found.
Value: 200 mL
